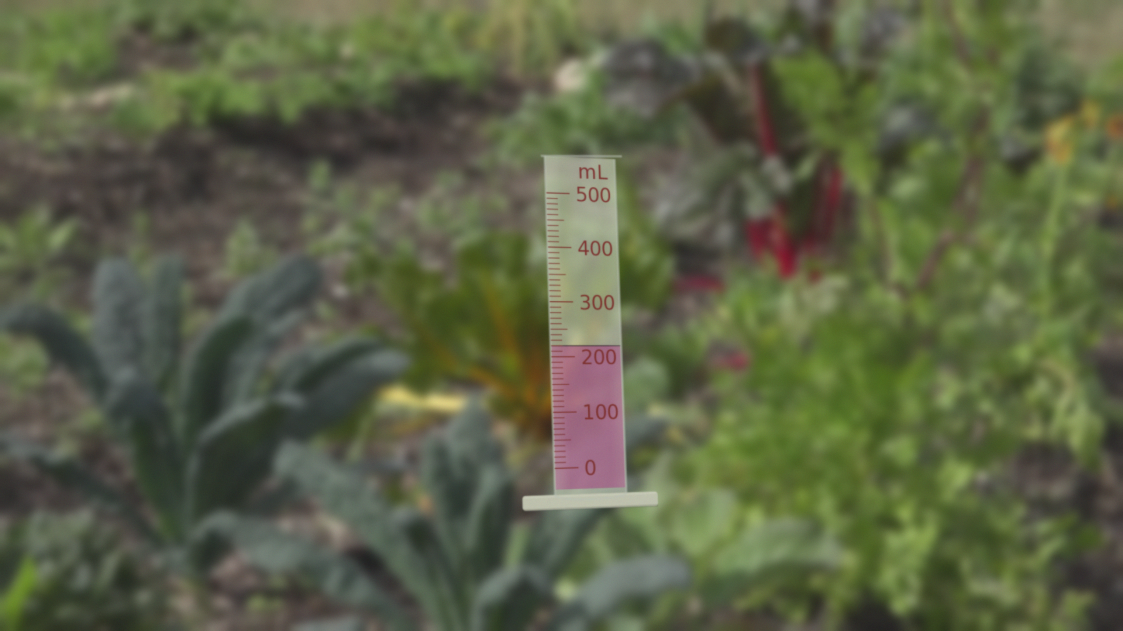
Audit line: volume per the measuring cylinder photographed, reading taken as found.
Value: 220 mL
